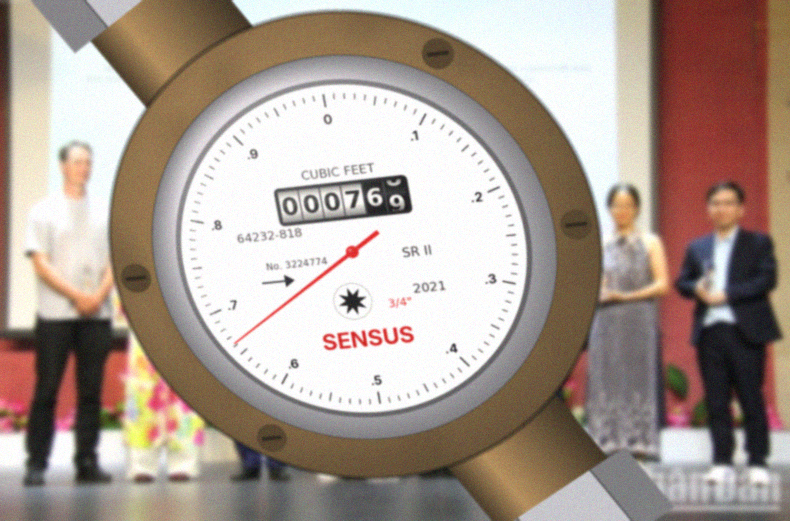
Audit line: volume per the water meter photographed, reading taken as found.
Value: 768.66 ft³
